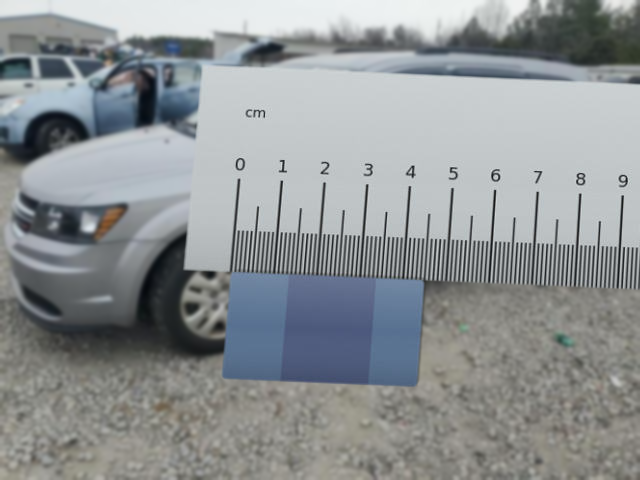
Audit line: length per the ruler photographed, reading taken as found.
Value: 4.5 cm
